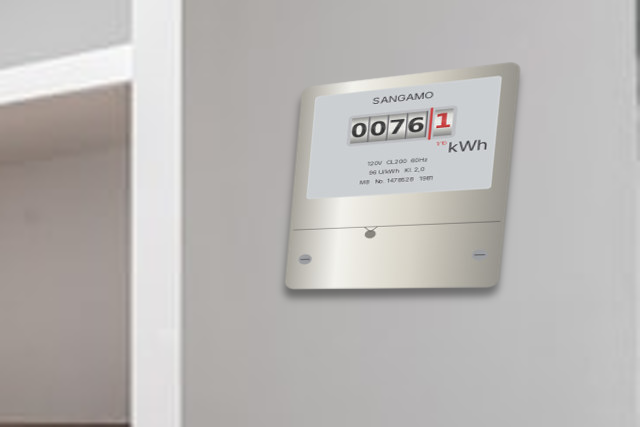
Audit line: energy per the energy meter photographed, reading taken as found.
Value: 76.1 kWh
